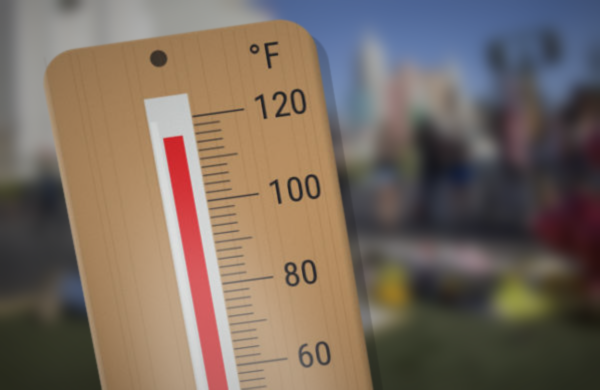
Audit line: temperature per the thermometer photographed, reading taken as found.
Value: 116 °F
